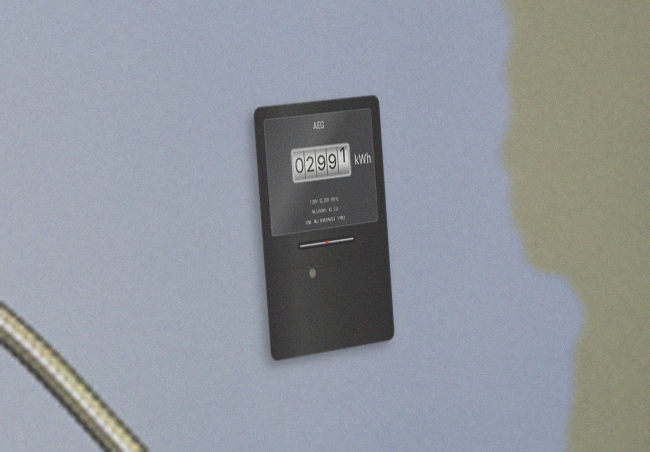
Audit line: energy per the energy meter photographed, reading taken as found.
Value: 2991 kWh
